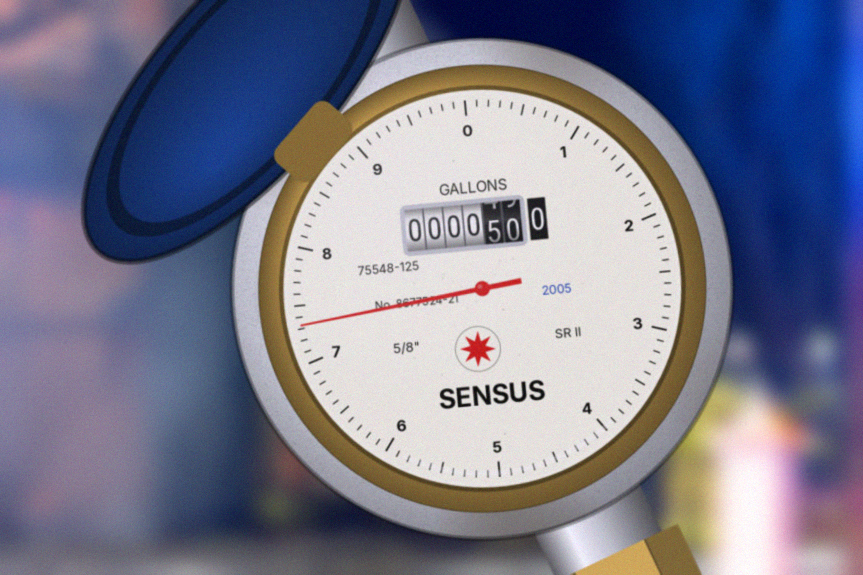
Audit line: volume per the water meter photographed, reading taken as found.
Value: 497.3 gal
